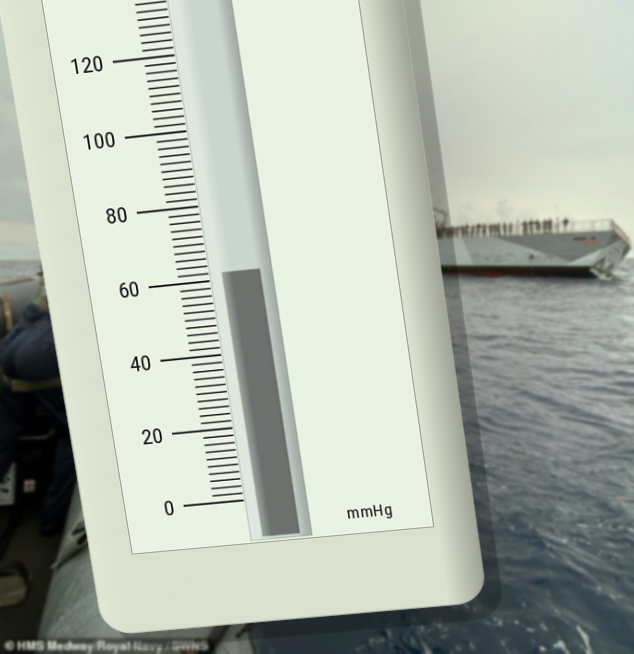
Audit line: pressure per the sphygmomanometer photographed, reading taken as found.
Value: 62 mmHg
